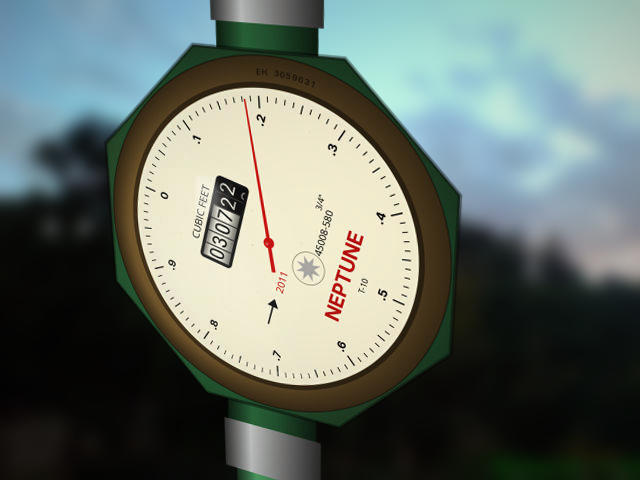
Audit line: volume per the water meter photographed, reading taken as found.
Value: 30722.18 ft³
